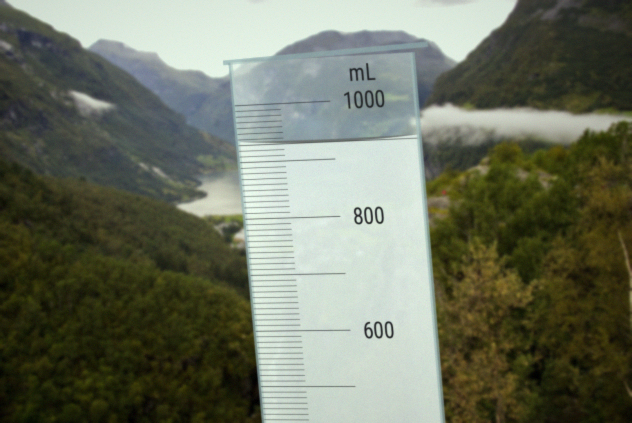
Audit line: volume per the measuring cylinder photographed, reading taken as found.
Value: 930 mL
